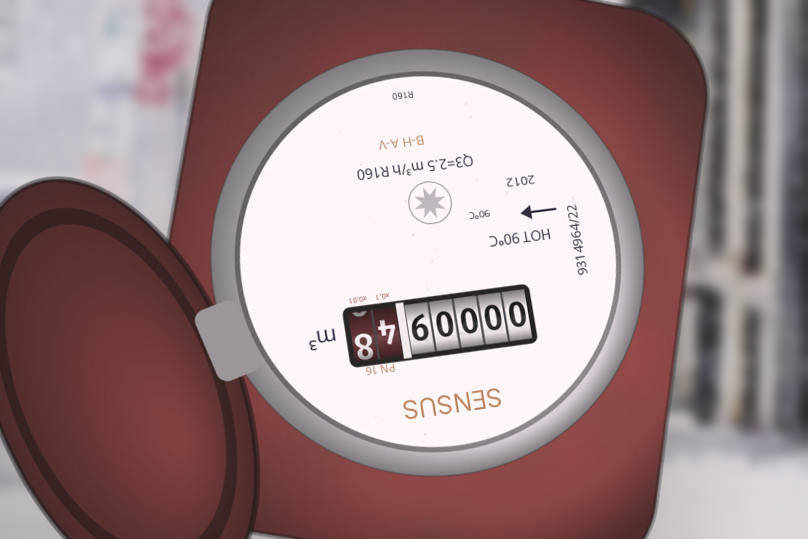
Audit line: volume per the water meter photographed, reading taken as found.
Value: 9.48 m³
